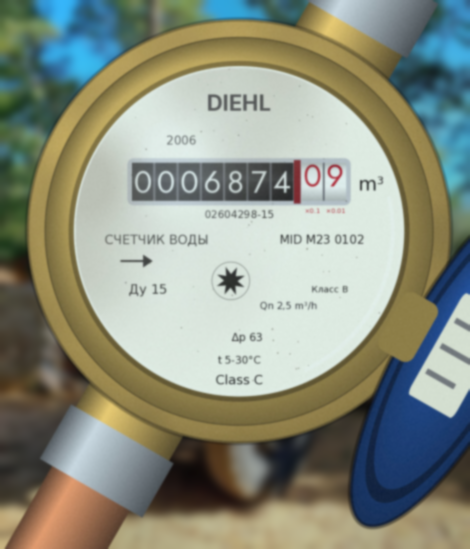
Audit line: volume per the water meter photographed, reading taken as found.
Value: 6874.09 m³
